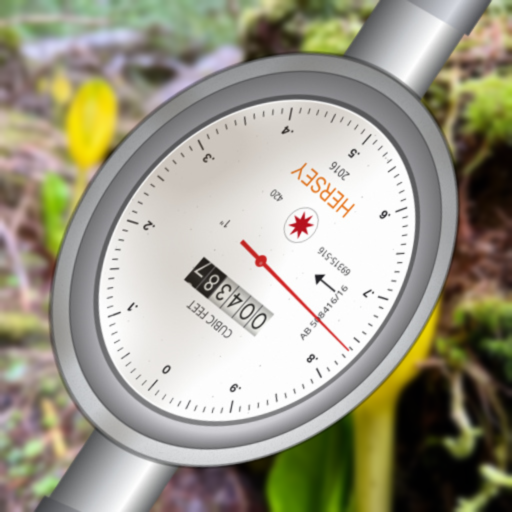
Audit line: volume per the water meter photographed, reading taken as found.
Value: 4386.76 ft³
